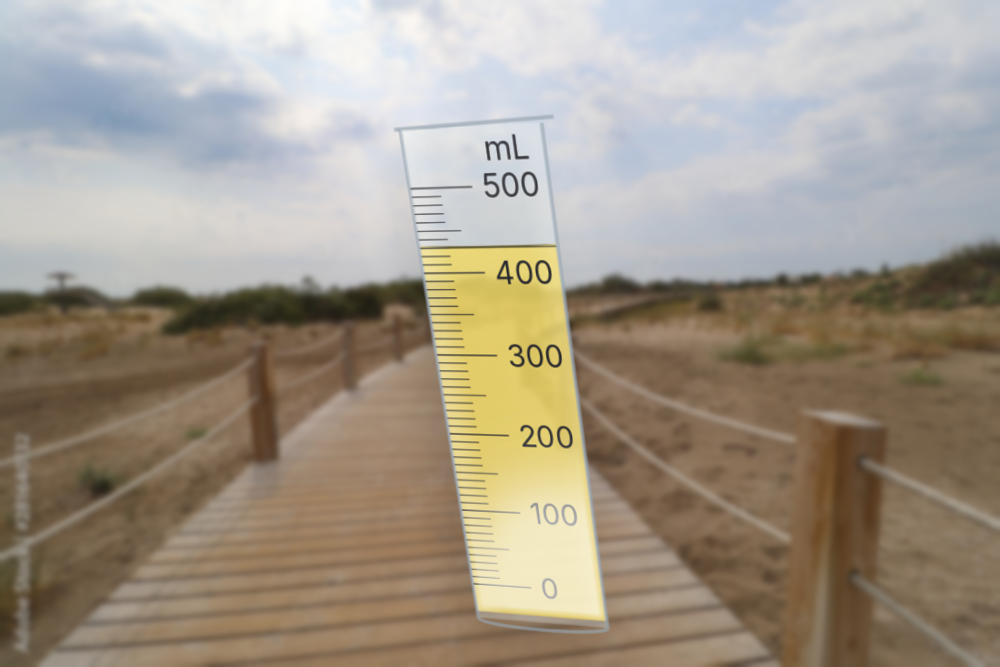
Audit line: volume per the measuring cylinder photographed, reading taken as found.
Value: 430 mL
